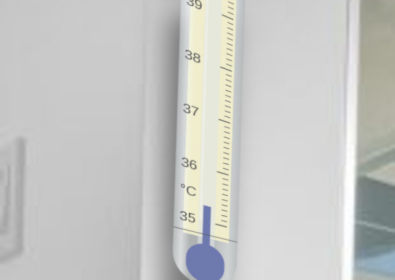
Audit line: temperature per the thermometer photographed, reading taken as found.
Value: 35.3 °C
